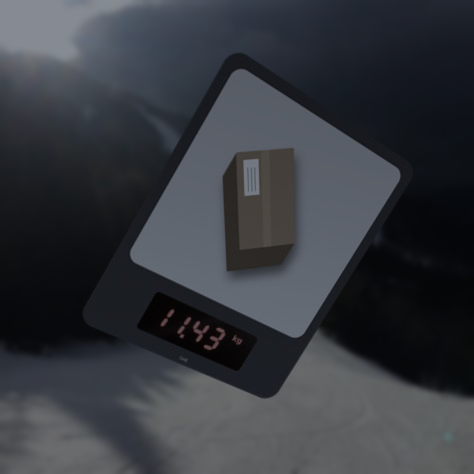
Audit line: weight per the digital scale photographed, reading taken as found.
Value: 11.43 kg
